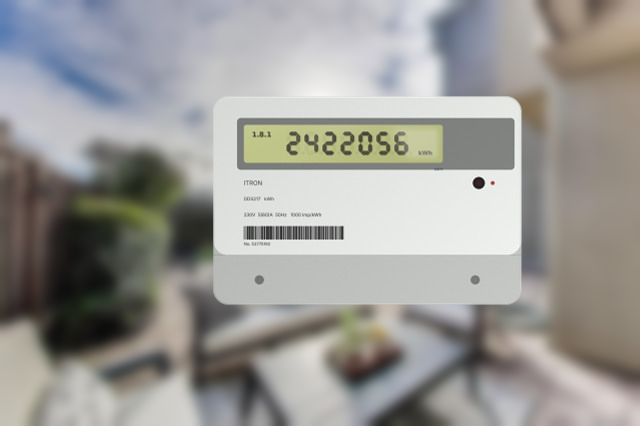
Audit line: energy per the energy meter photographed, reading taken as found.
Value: 2422056 kWh
